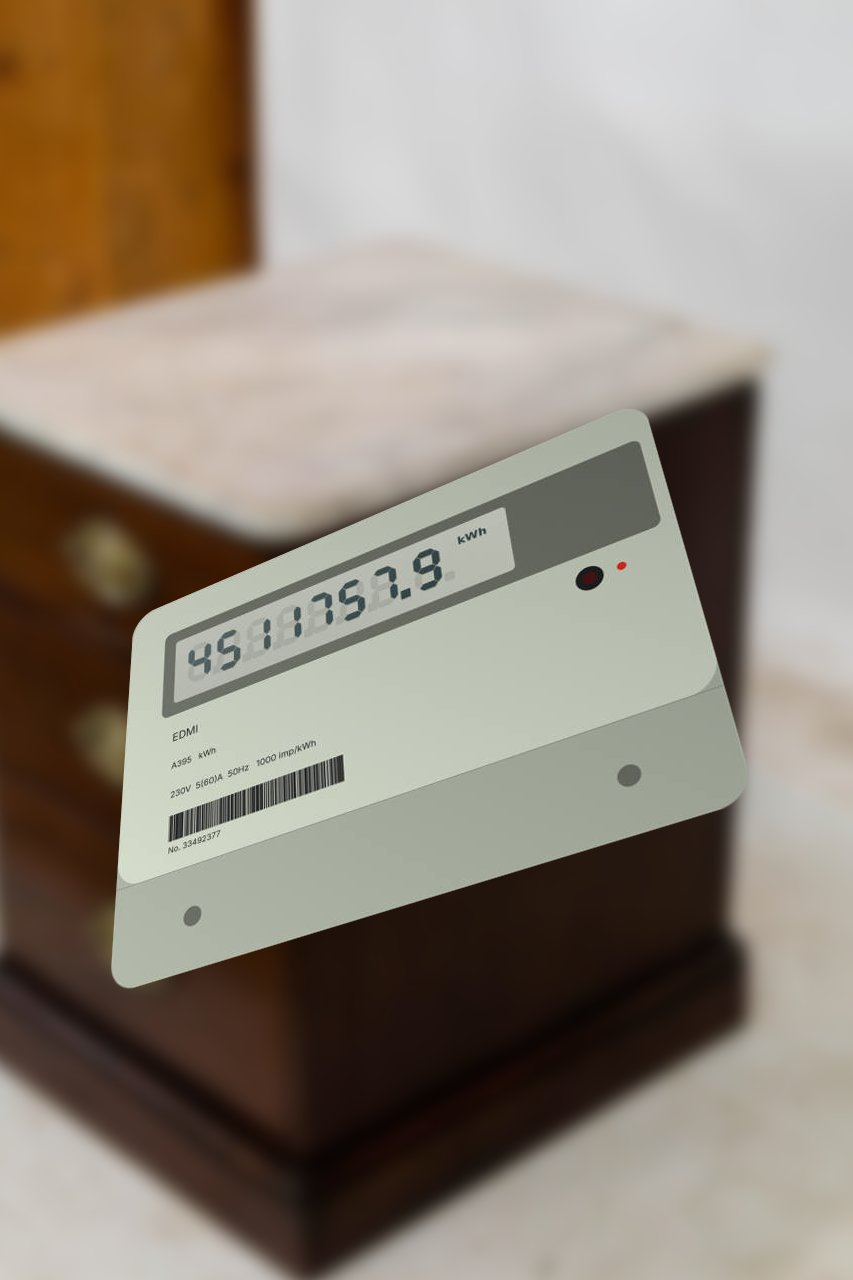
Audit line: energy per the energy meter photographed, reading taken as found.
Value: 4511757.9 kWh
